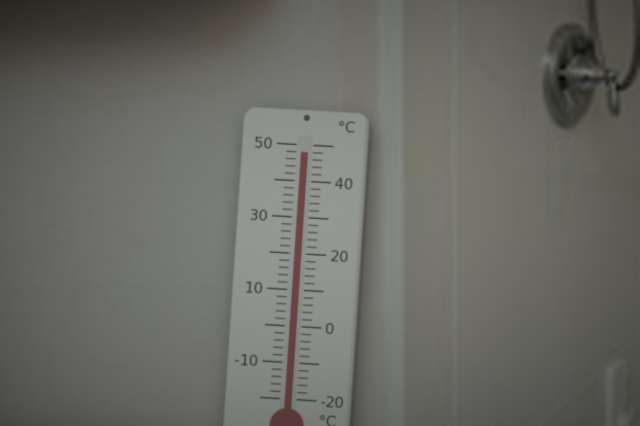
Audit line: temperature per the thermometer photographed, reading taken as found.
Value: 48 °C
